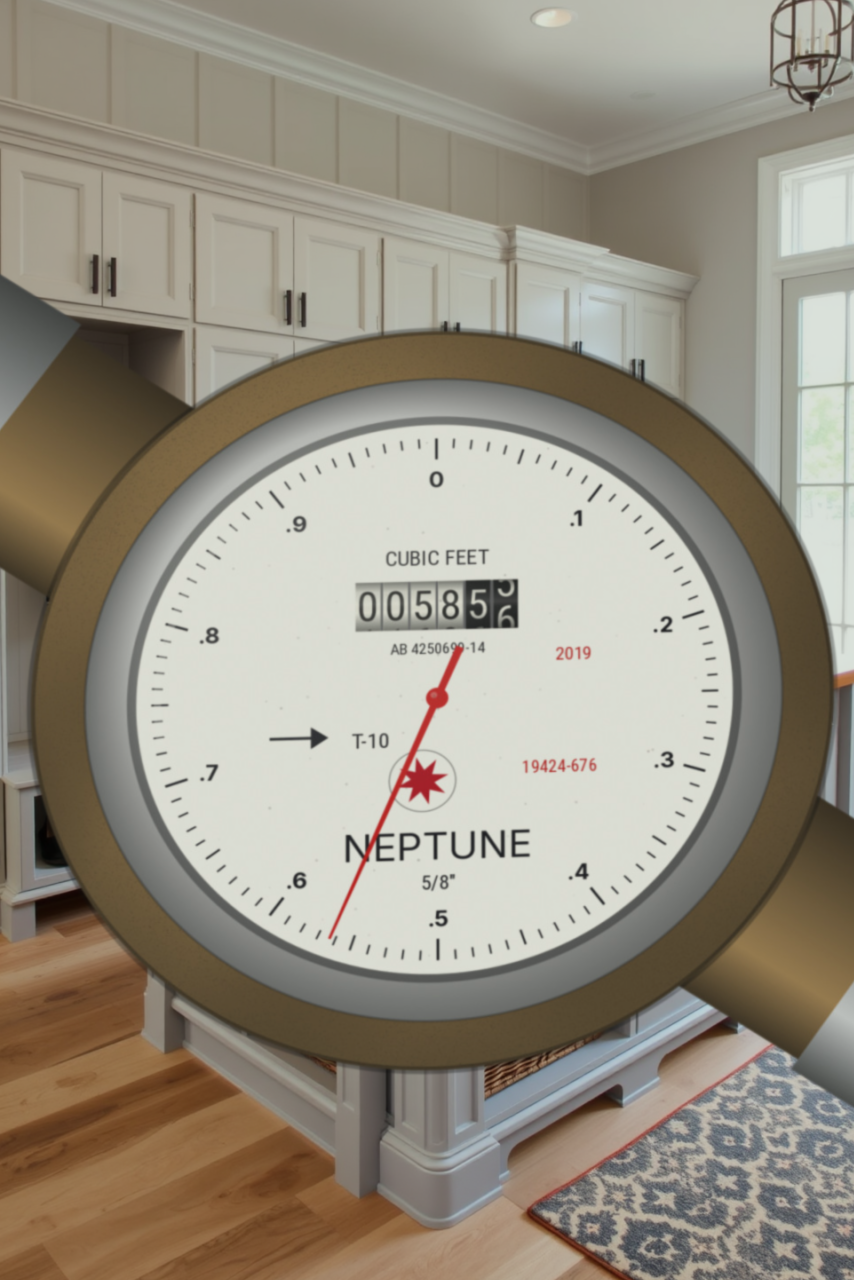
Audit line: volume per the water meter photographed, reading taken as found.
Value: 5855.56 ft³
